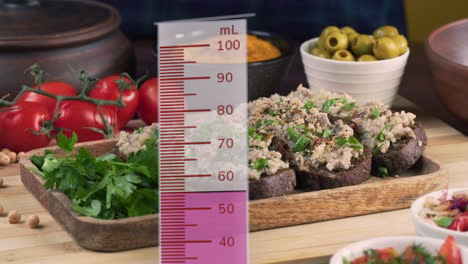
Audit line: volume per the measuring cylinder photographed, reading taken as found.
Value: 55 mL
